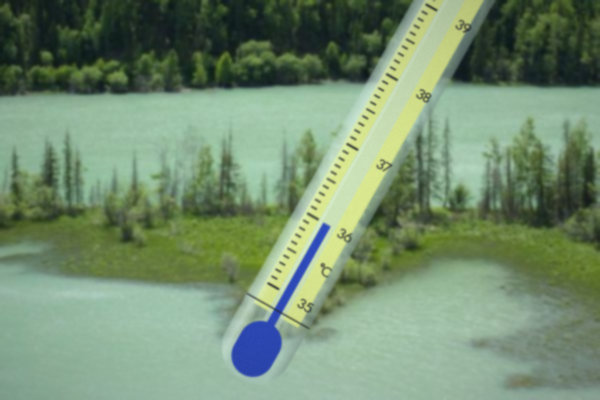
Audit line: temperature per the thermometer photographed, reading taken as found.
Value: 36 °C
